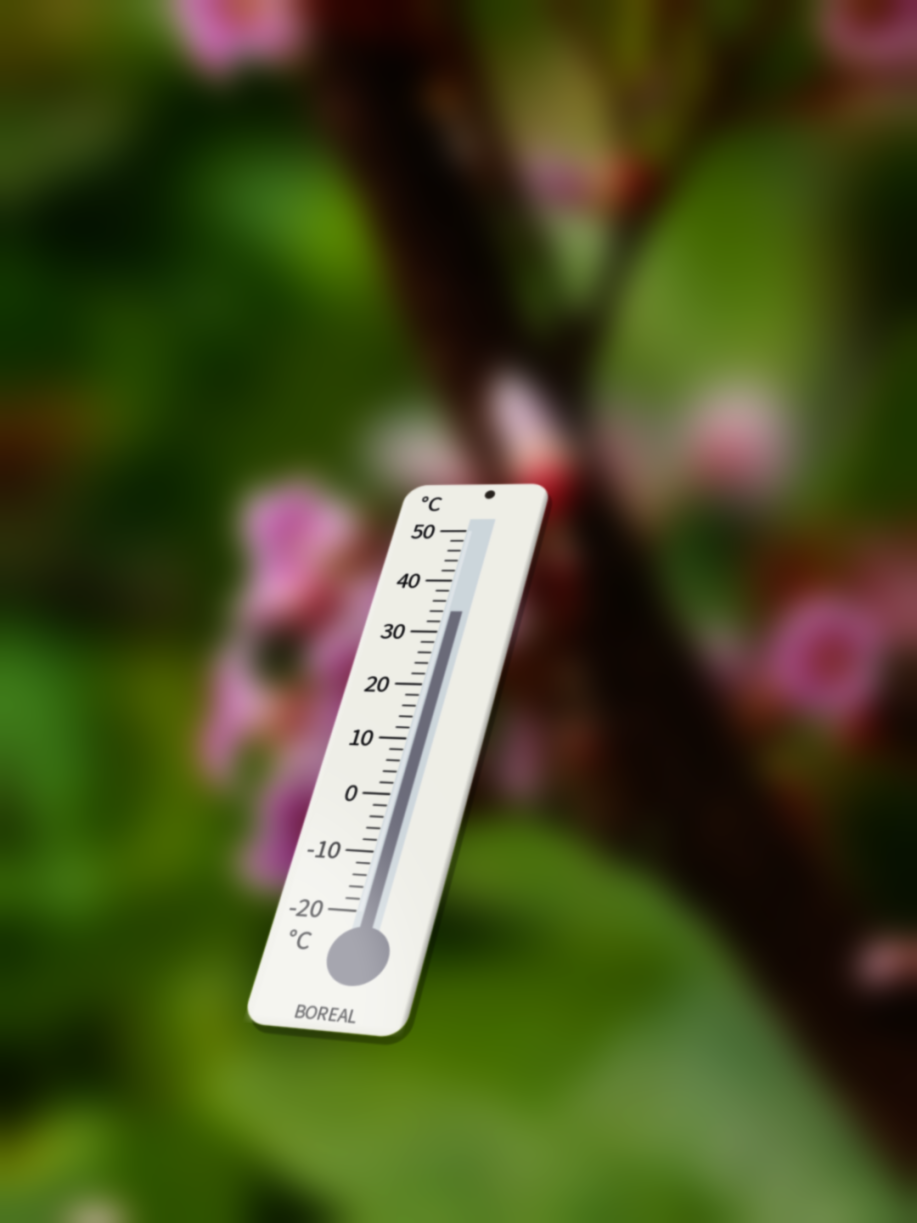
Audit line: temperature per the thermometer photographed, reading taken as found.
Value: 34 °C
